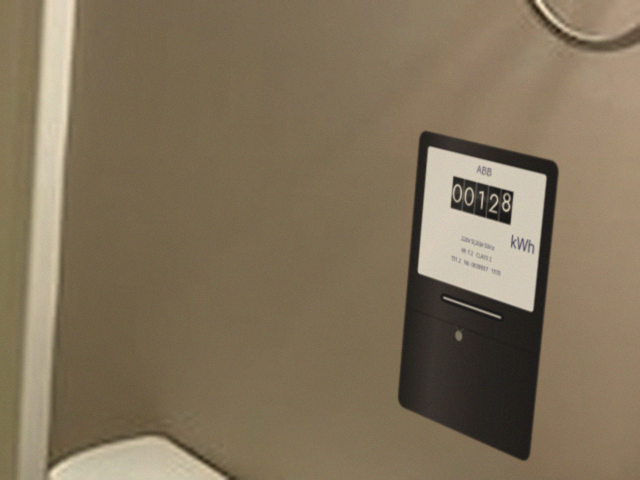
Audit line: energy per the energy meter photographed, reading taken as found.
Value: 128 kWh
